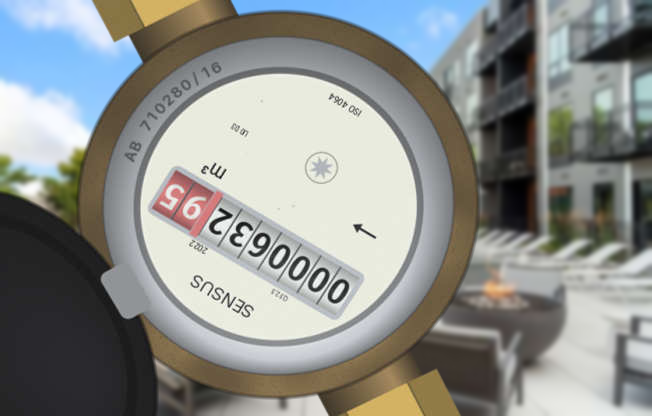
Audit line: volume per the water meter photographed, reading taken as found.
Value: 632.95 m³
